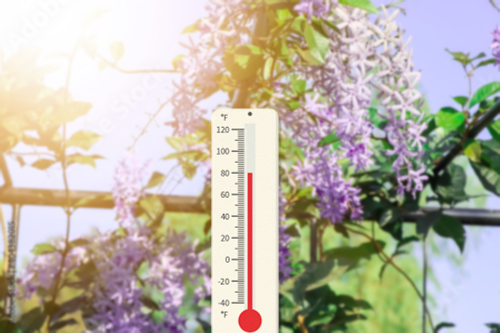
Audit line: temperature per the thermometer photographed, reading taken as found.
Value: 80 °F
